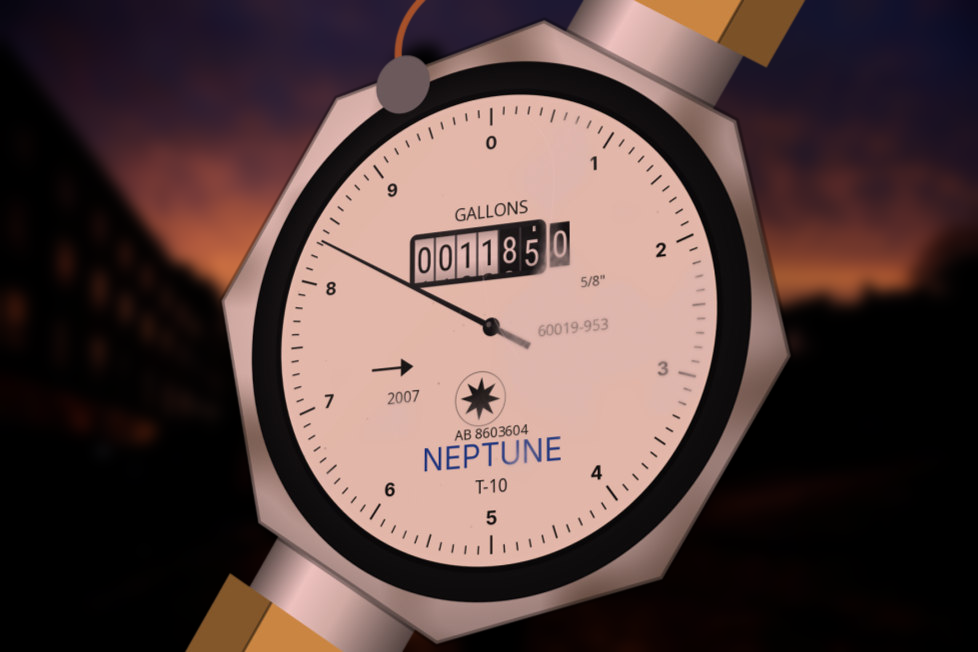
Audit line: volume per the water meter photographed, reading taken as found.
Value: 11848.3 gal
